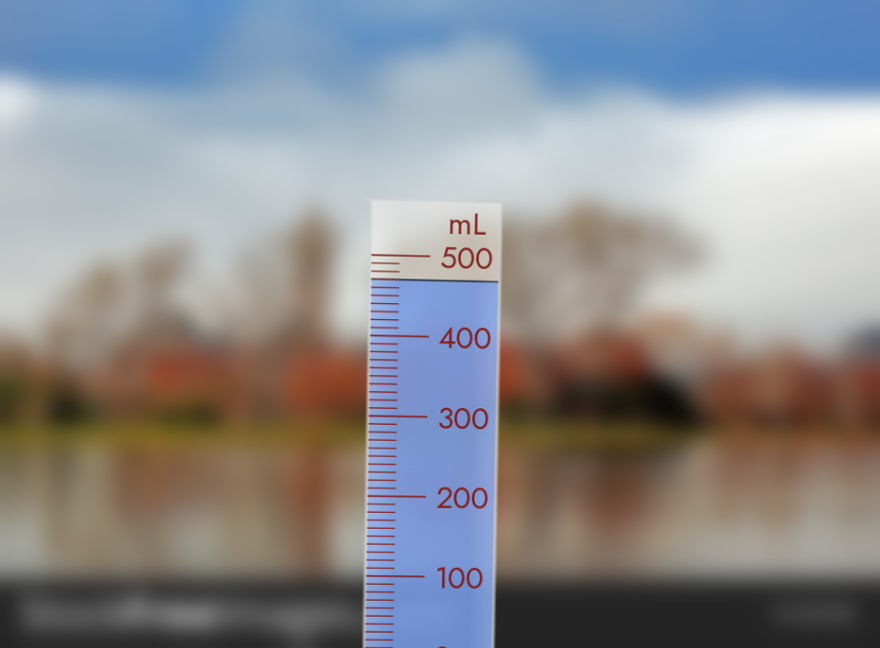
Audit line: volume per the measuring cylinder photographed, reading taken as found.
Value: 470 mL
